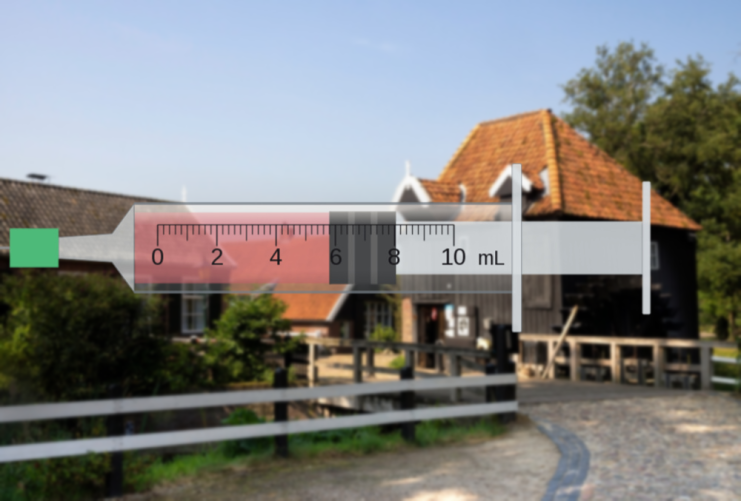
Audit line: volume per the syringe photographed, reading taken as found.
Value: 5.8 mL
